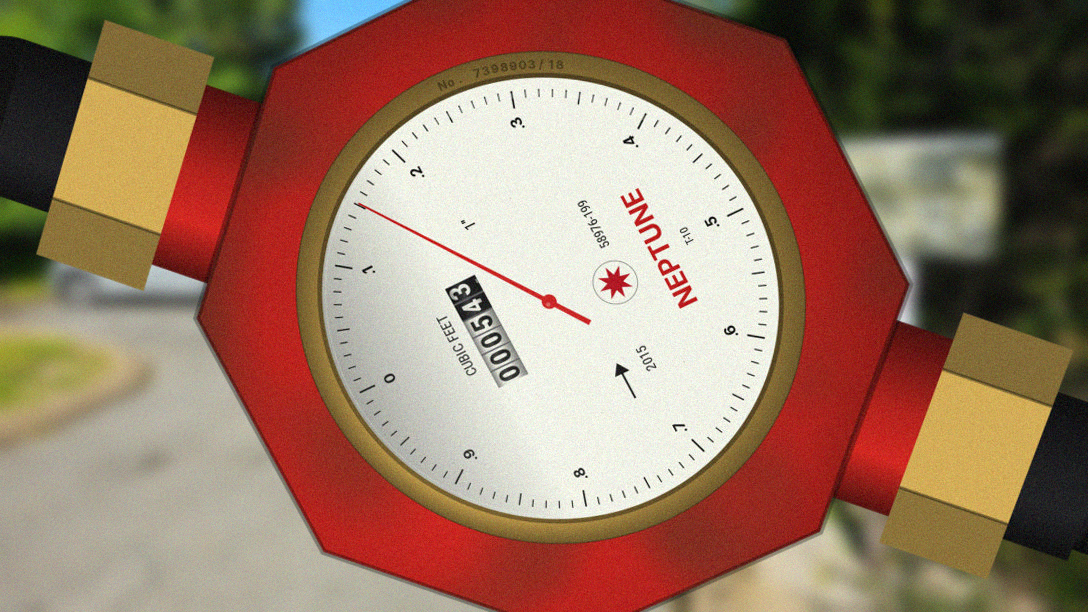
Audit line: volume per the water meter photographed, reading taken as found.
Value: 543.15 ft³
